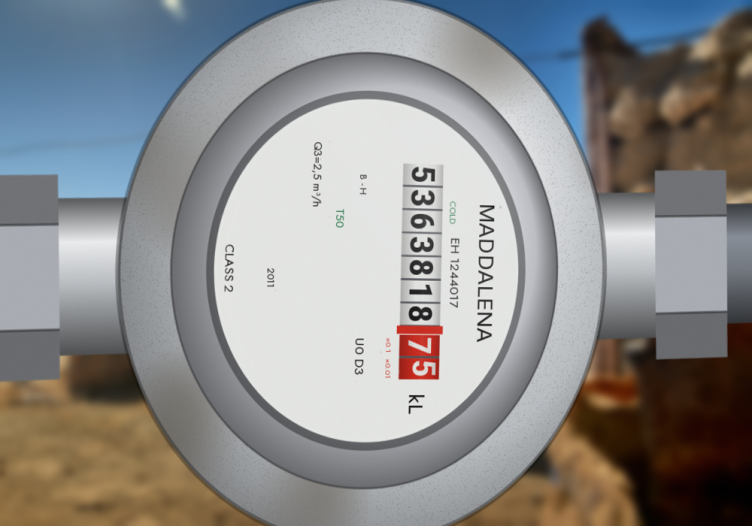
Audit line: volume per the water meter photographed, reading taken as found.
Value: 5363818.75 kL
